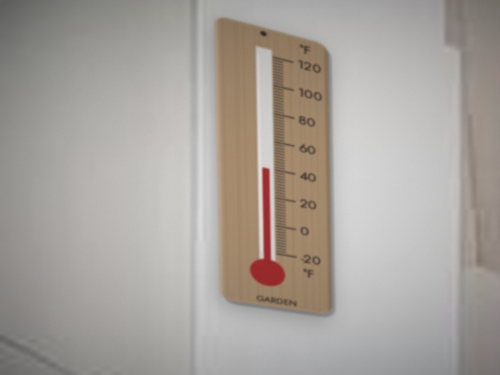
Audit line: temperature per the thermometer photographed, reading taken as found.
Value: 40 °F
